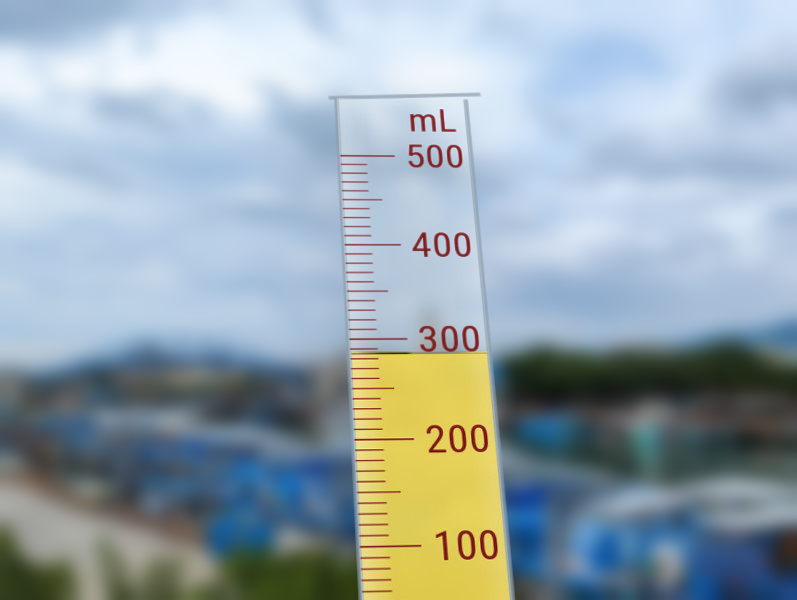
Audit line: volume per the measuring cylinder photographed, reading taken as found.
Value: 285 mL
